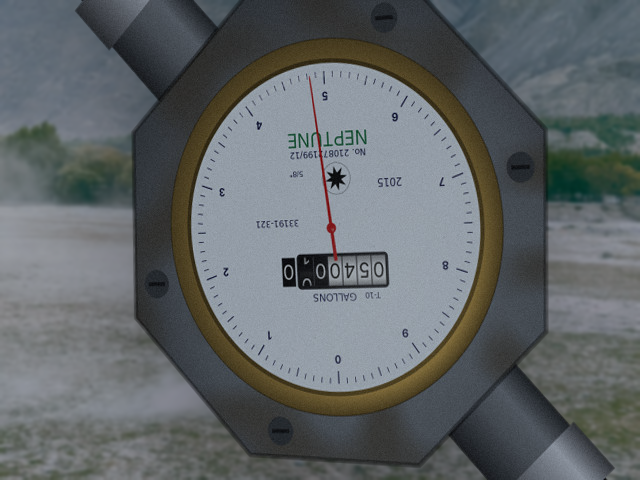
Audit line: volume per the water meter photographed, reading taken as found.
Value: 540004.8 gal
